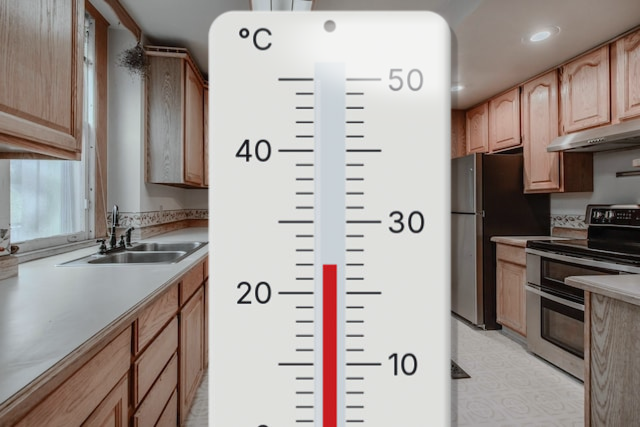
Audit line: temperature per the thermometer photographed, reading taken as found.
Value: 24 °C
